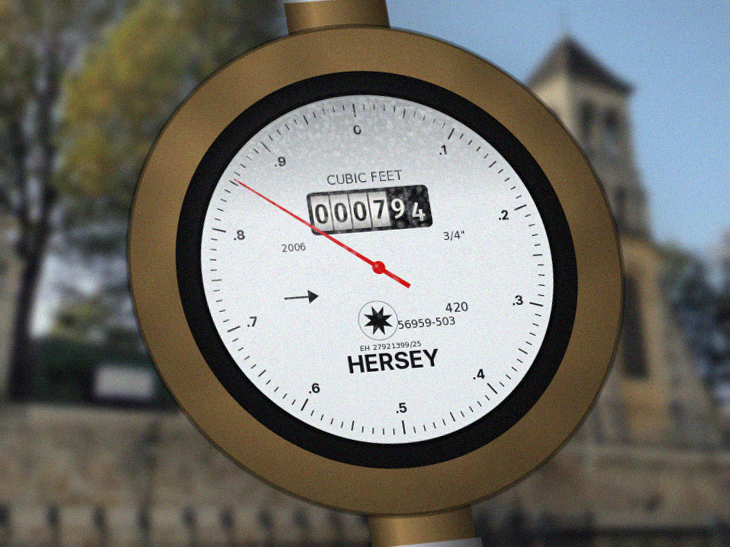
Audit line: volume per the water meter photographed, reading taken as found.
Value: 793.85 ft³
